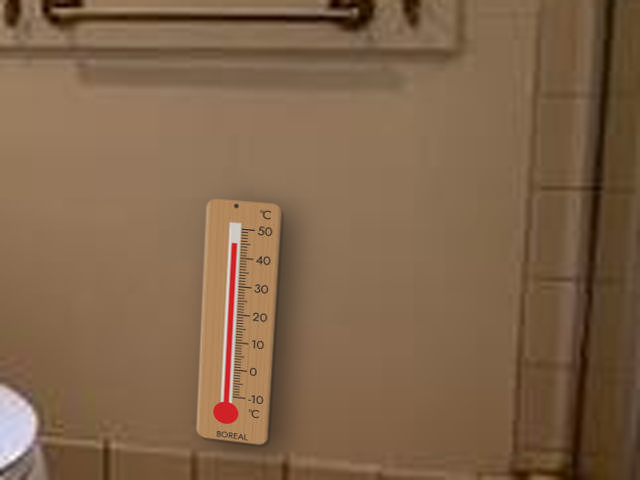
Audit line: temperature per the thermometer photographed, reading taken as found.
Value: 45 °C
